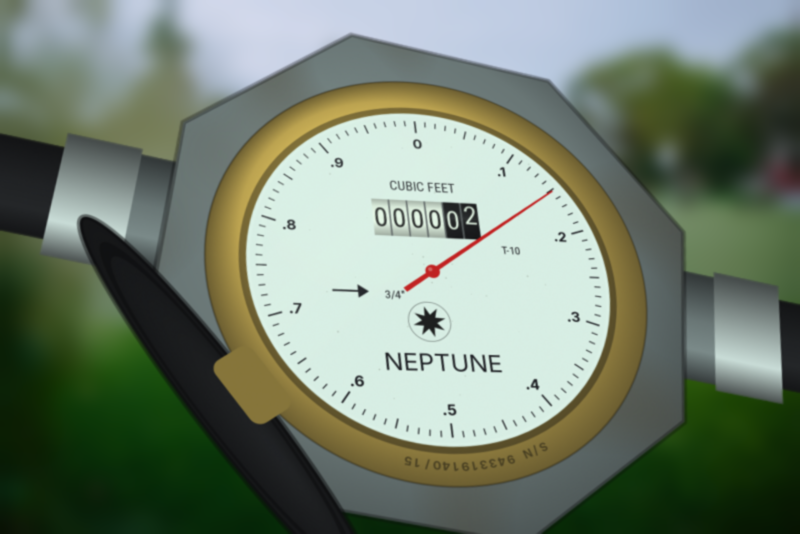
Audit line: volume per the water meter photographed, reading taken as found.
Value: 2.15 ft³
